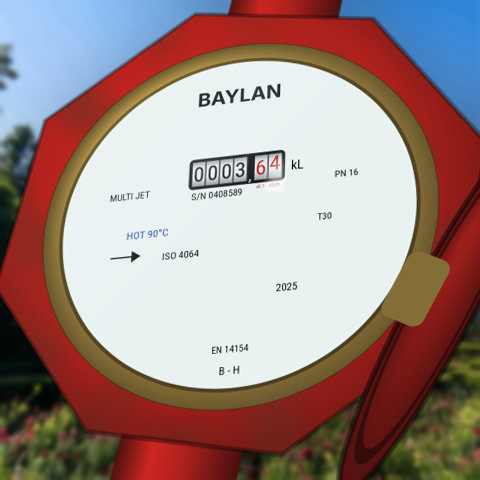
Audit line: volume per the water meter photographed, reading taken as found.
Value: 3.64 kL
